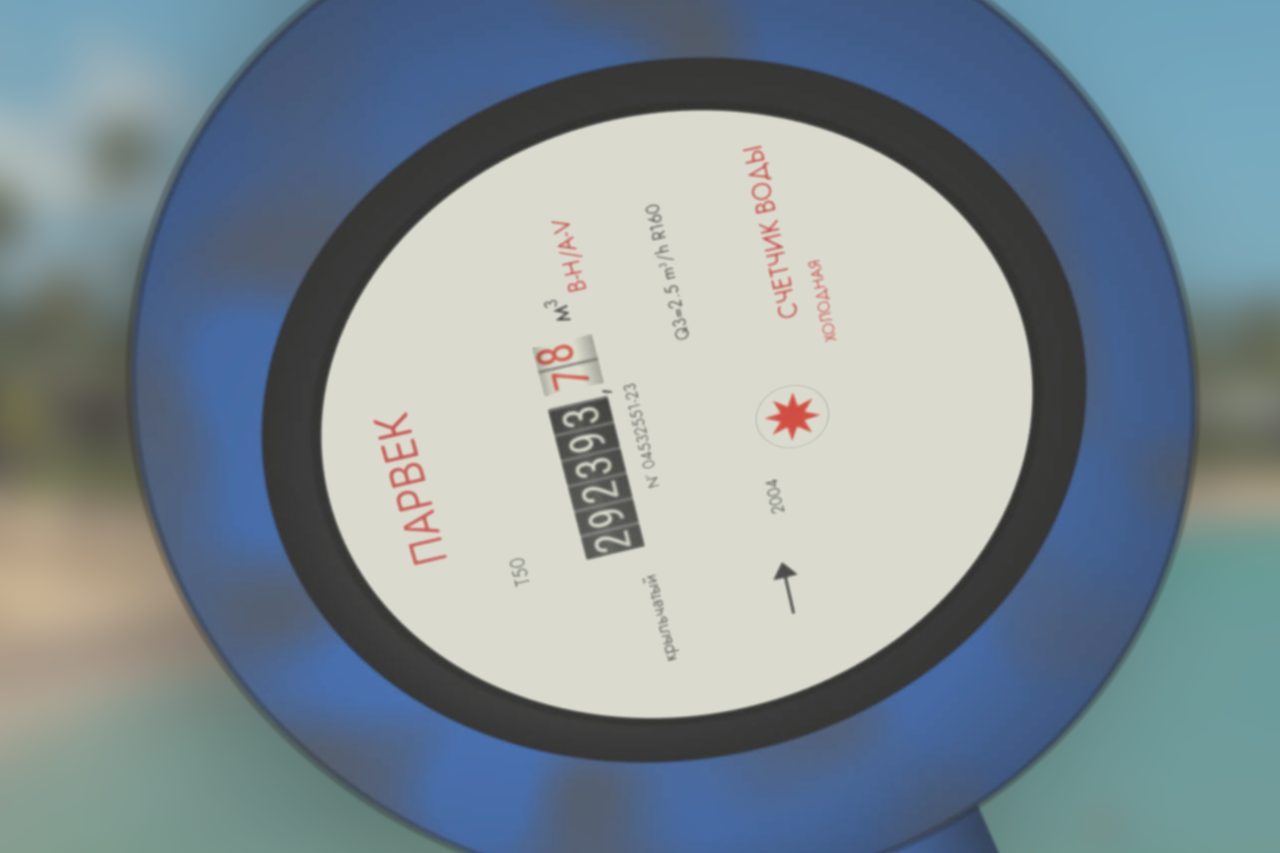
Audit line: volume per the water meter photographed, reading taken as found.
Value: 292393.78 m³
